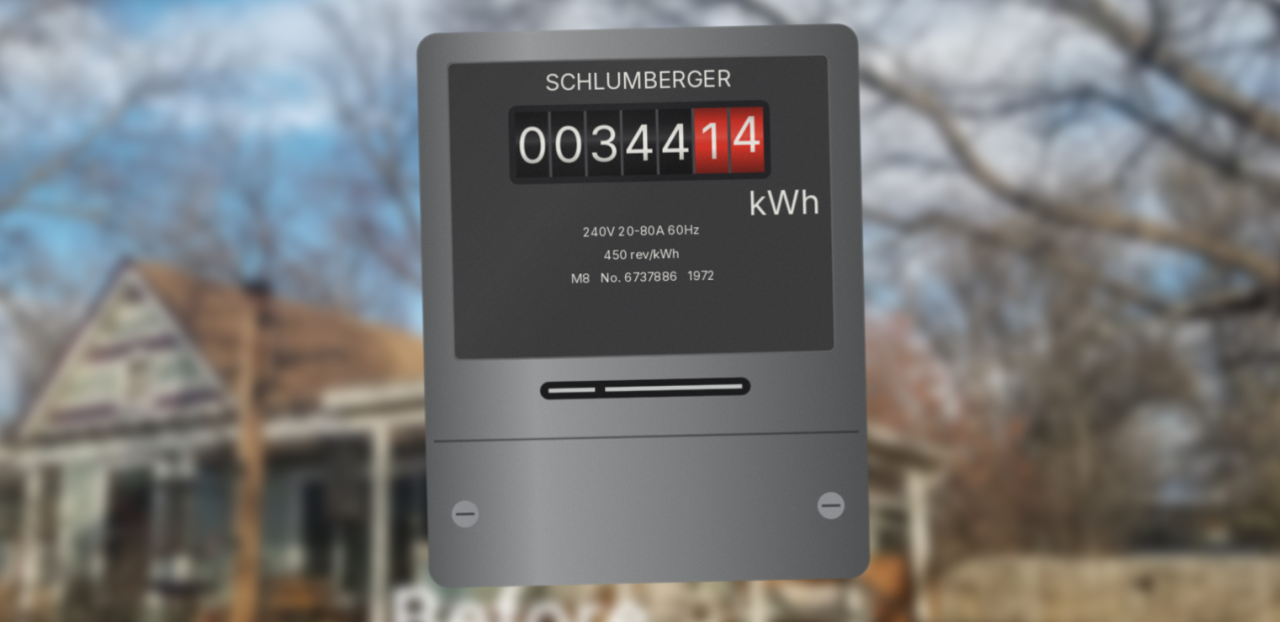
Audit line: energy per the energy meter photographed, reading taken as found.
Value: 344.14 kWh
